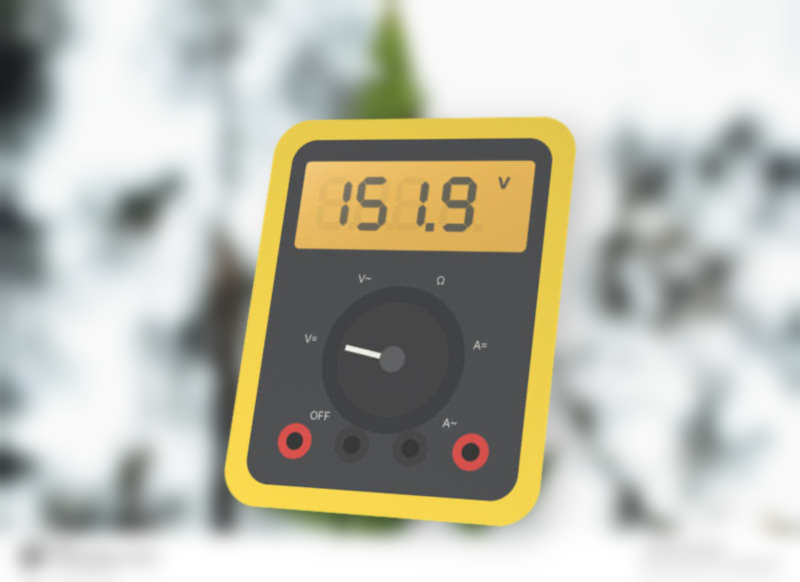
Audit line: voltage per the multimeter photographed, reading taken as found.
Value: 151.9 V
